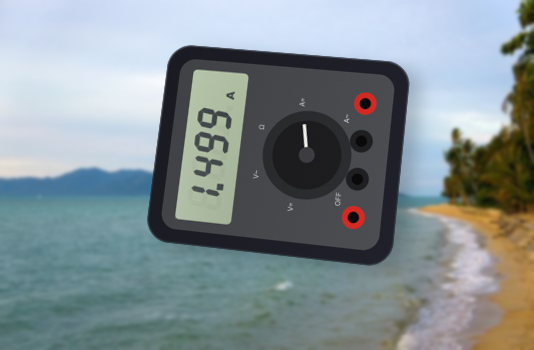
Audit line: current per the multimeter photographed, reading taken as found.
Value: 1.499 A
